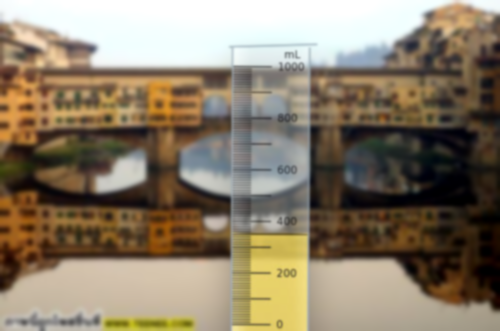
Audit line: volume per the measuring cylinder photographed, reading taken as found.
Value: 350 mL
